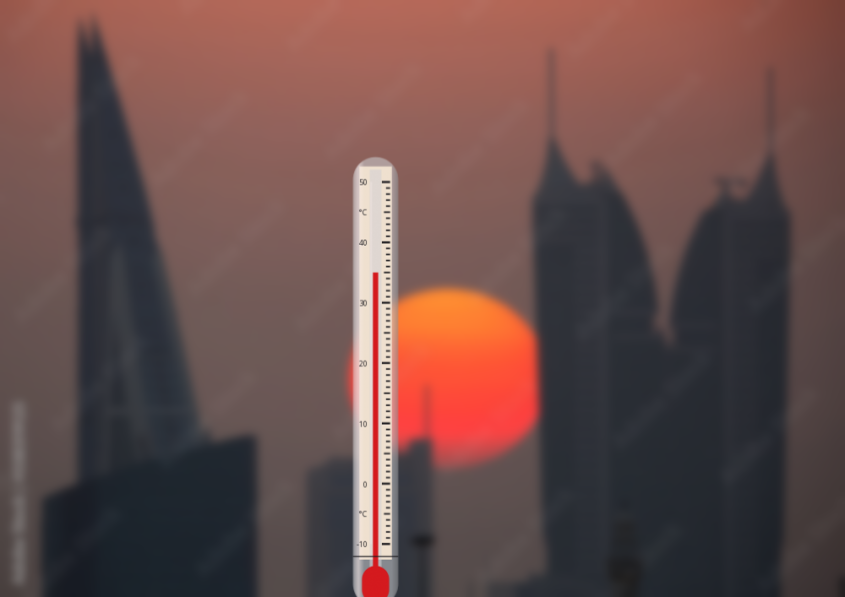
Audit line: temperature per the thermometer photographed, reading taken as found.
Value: 35 °C
